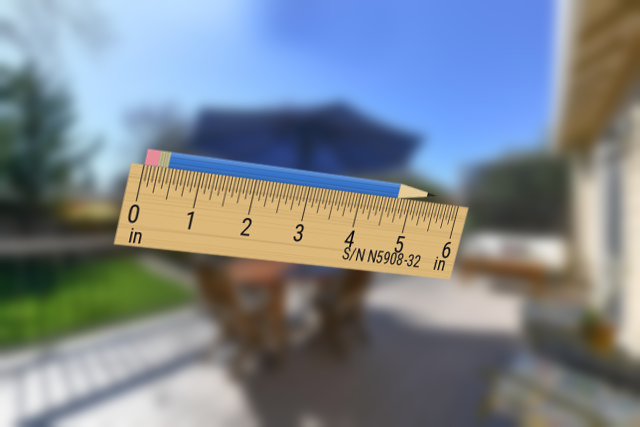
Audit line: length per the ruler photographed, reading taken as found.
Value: 5.5 in
